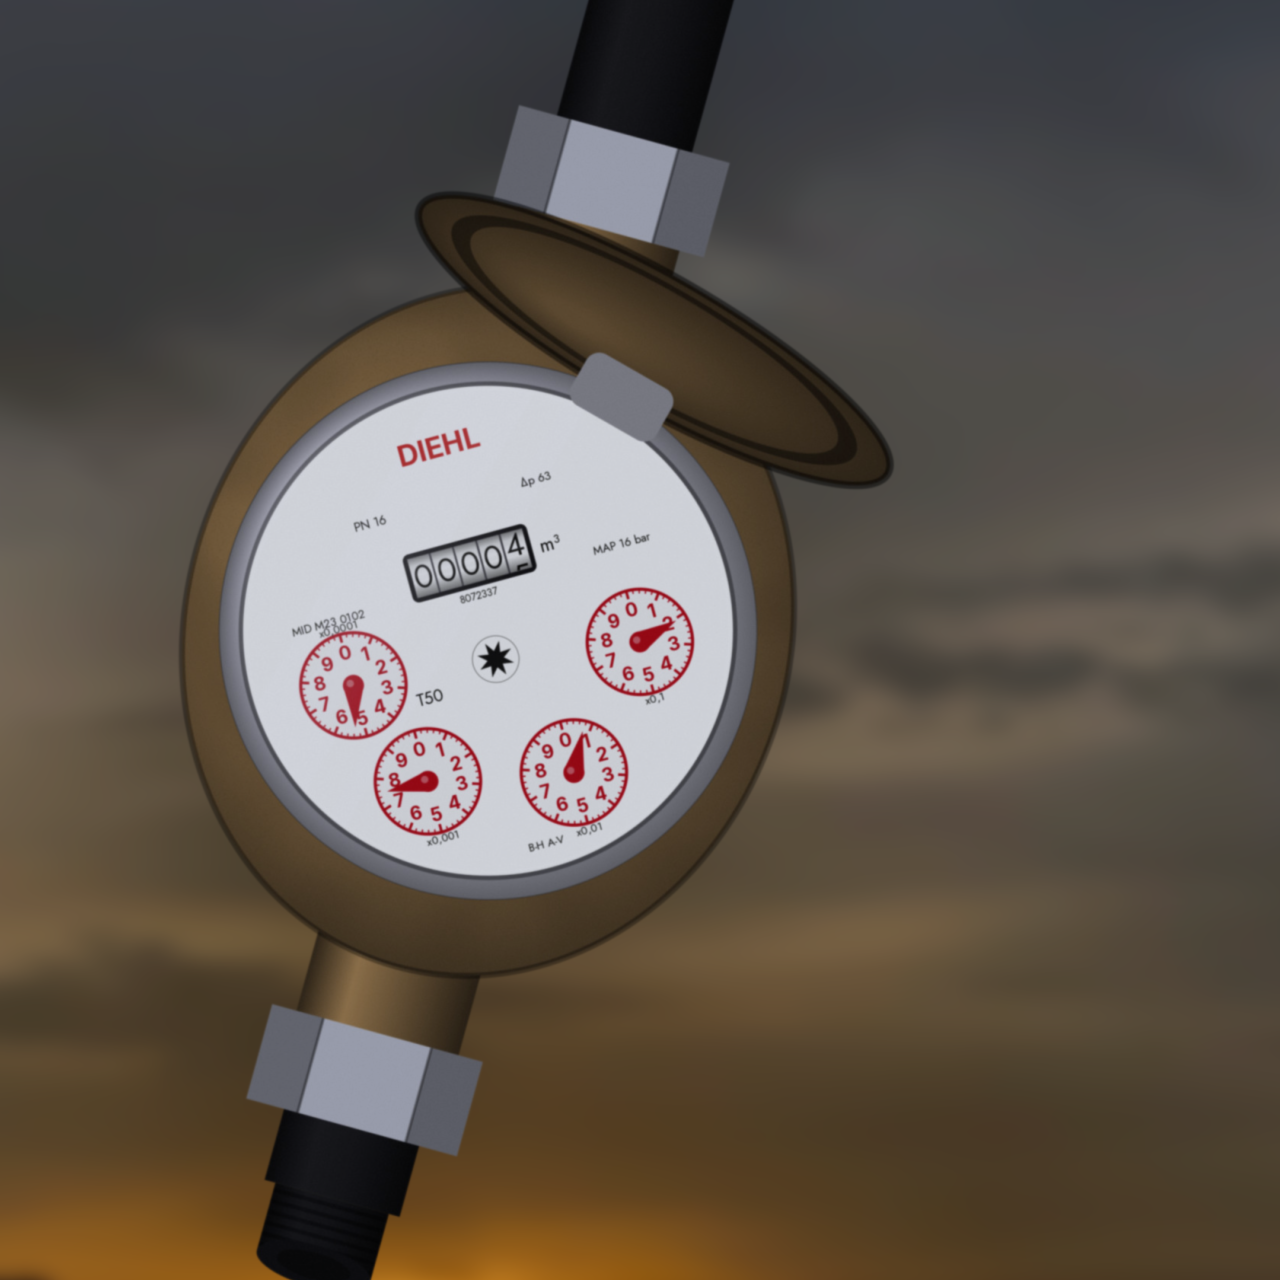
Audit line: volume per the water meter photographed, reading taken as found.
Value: 4.2075 m³
